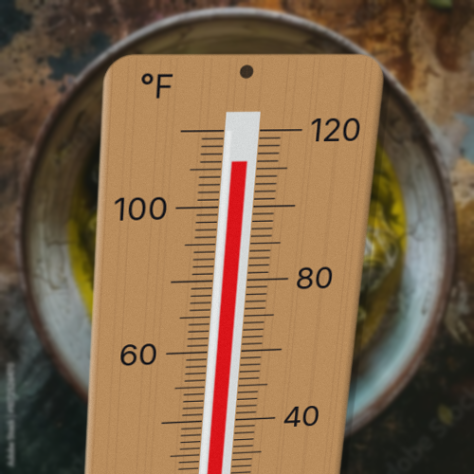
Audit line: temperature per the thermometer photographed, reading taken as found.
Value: 112 °F
